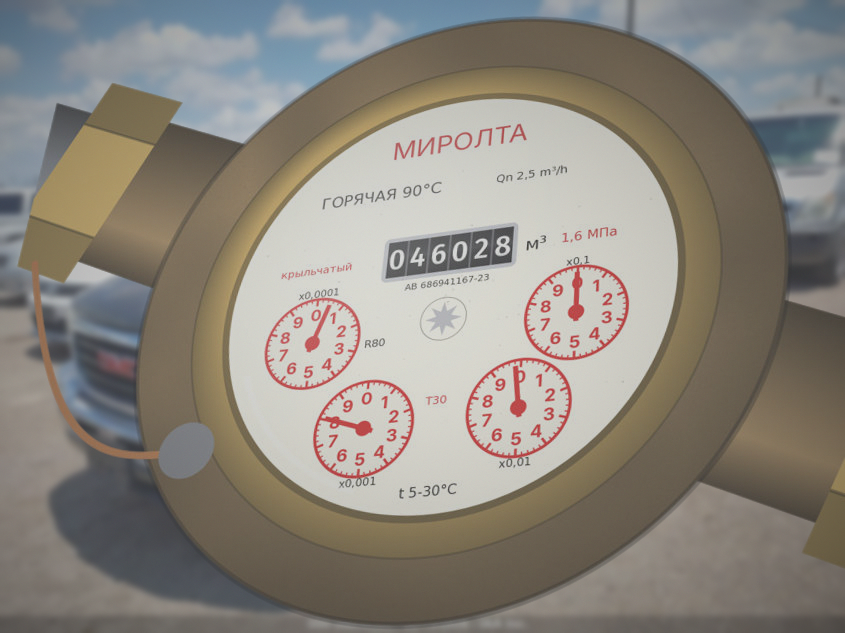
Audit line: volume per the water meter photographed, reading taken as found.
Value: 46027.9980 m³
